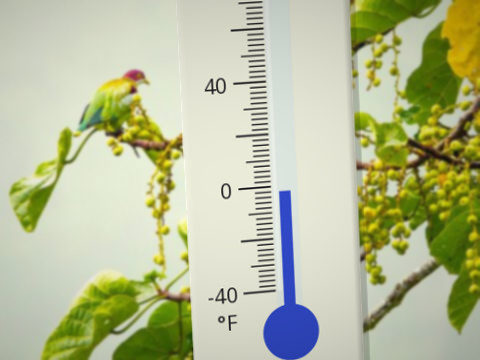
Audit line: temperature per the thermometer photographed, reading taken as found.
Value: -2 °F
